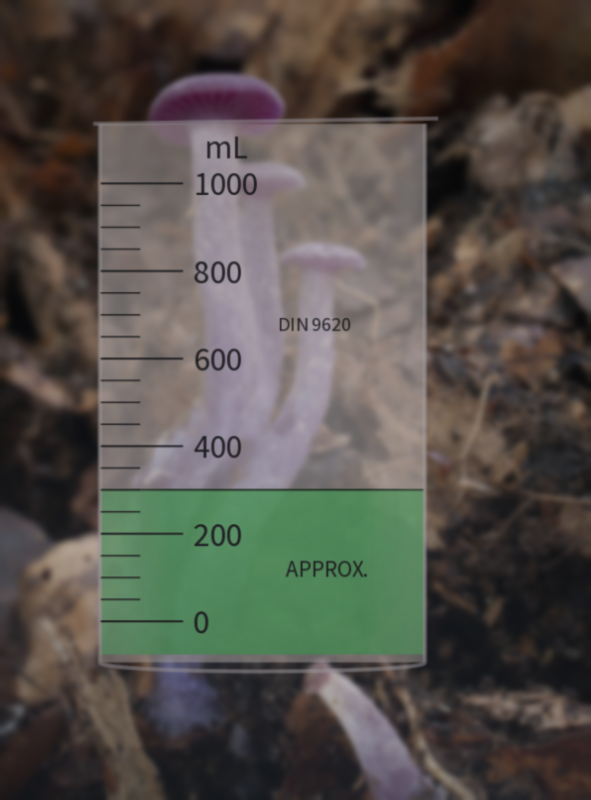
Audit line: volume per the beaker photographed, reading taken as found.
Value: 300 mL
